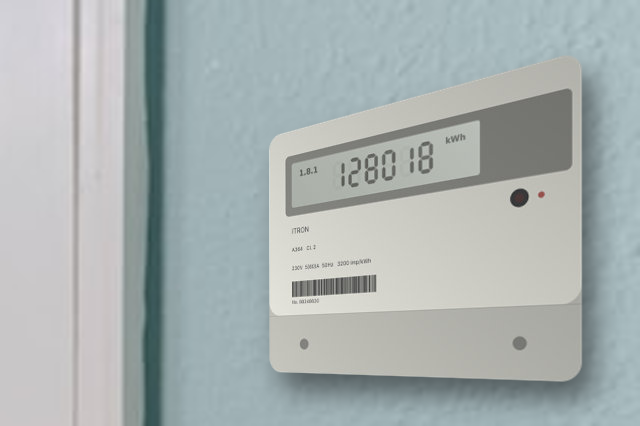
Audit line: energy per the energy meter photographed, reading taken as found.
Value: 128018 kWh
